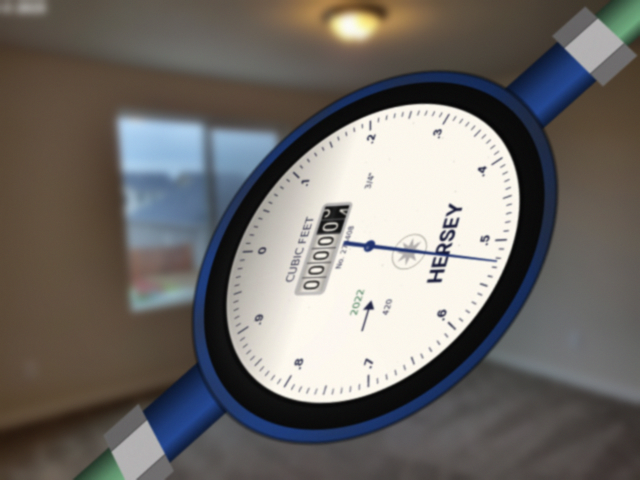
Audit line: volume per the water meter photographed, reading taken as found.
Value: 3.52 ft³
